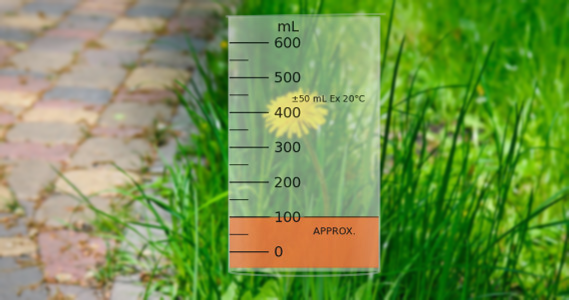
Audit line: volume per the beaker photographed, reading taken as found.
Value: 100 mL
